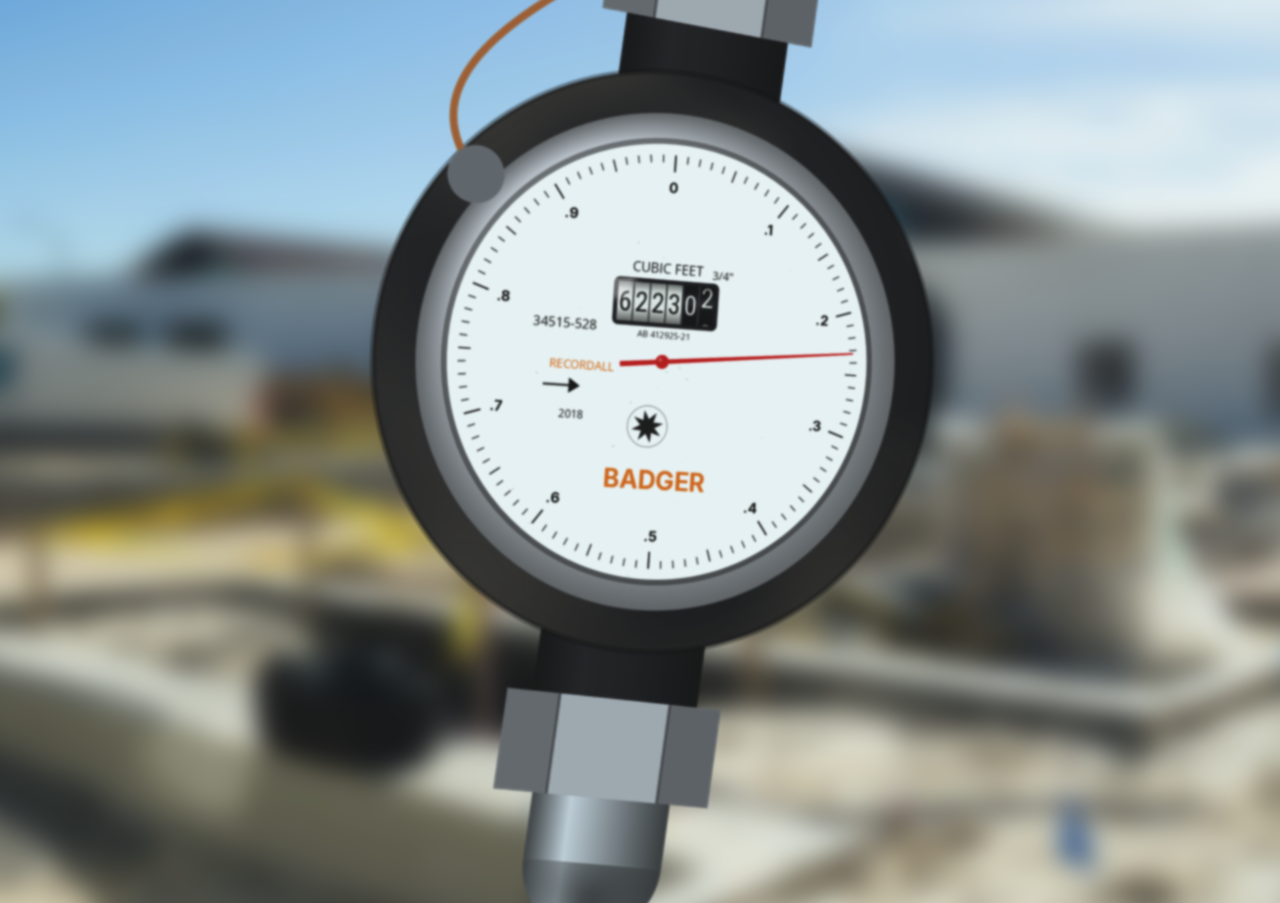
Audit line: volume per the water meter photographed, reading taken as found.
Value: 622302.23 ft³
